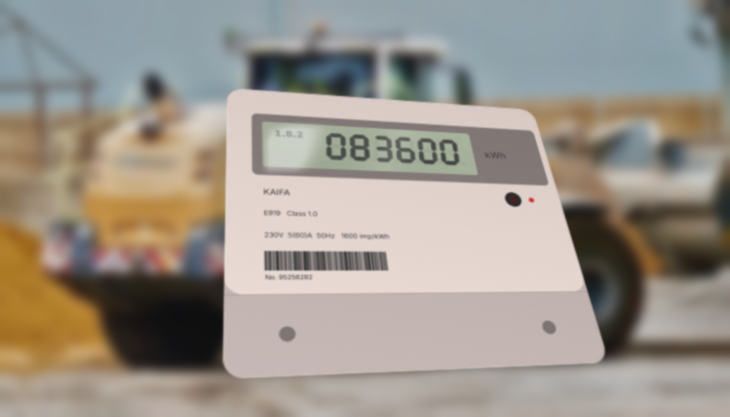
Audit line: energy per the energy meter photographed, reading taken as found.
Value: 83600 kWh
